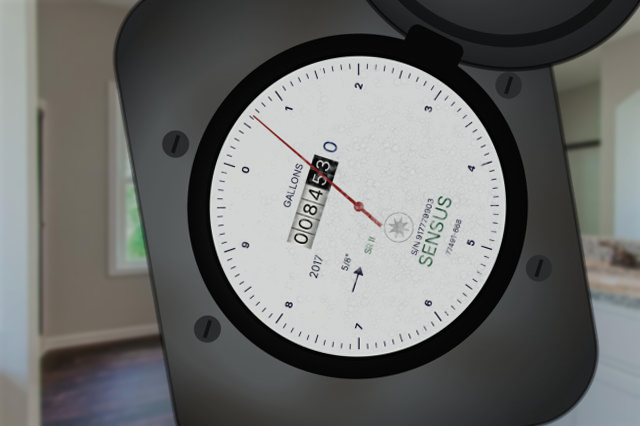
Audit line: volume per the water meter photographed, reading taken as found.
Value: 84530.6 gal
